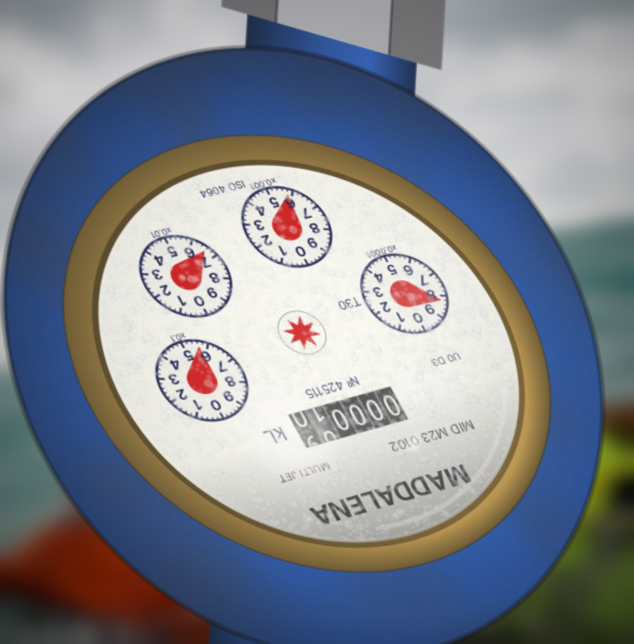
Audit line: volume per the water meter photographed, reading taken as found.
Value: 9.5658 kL
